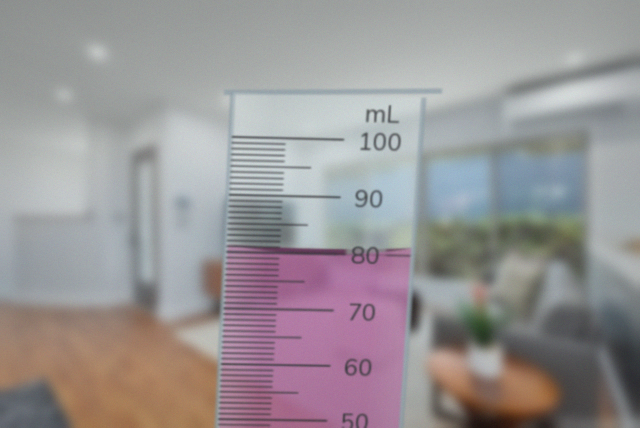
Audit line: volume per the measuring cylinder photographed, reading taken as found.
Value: 80 mL
